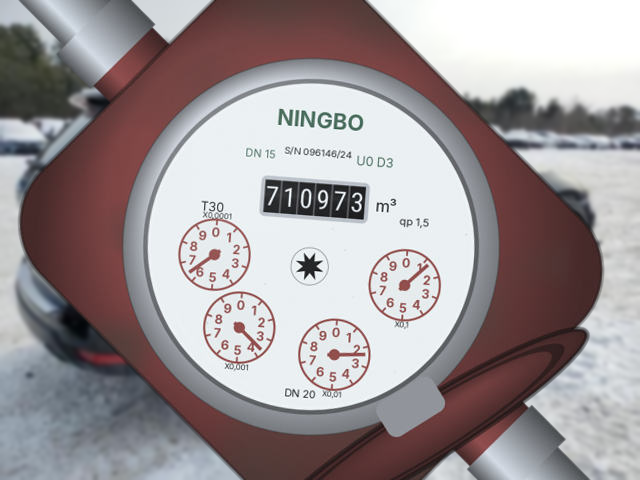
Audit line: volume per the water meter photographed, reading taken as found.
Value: 710973.1236 m³
